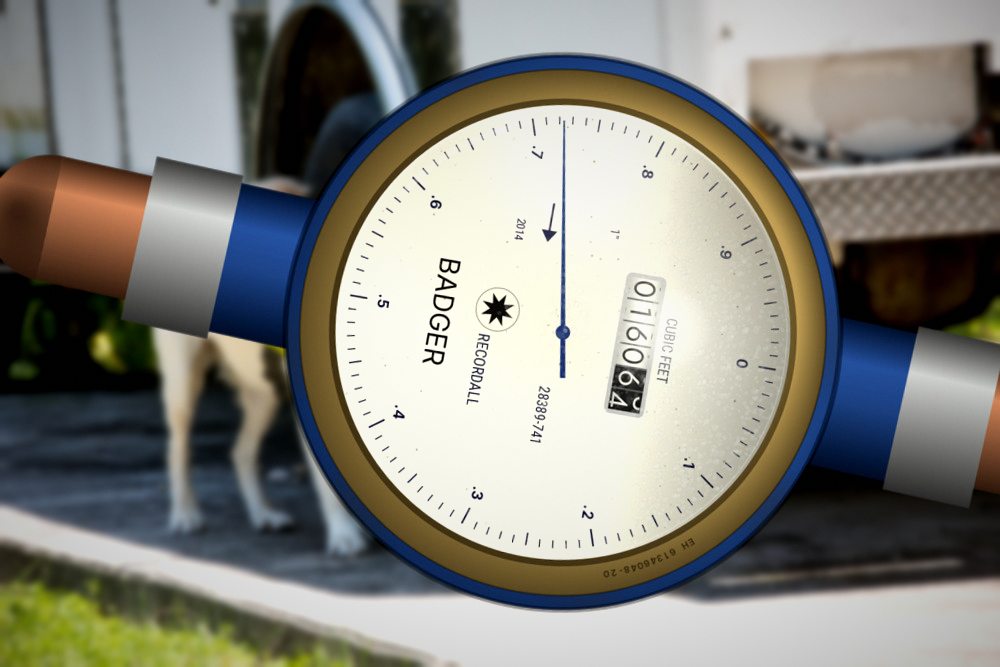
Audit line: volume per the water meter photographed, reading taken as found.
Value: 16063.72 ft³
